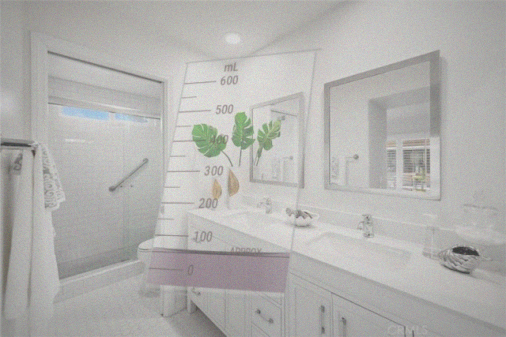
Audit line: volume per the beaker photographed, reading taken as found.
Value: 50 mL
